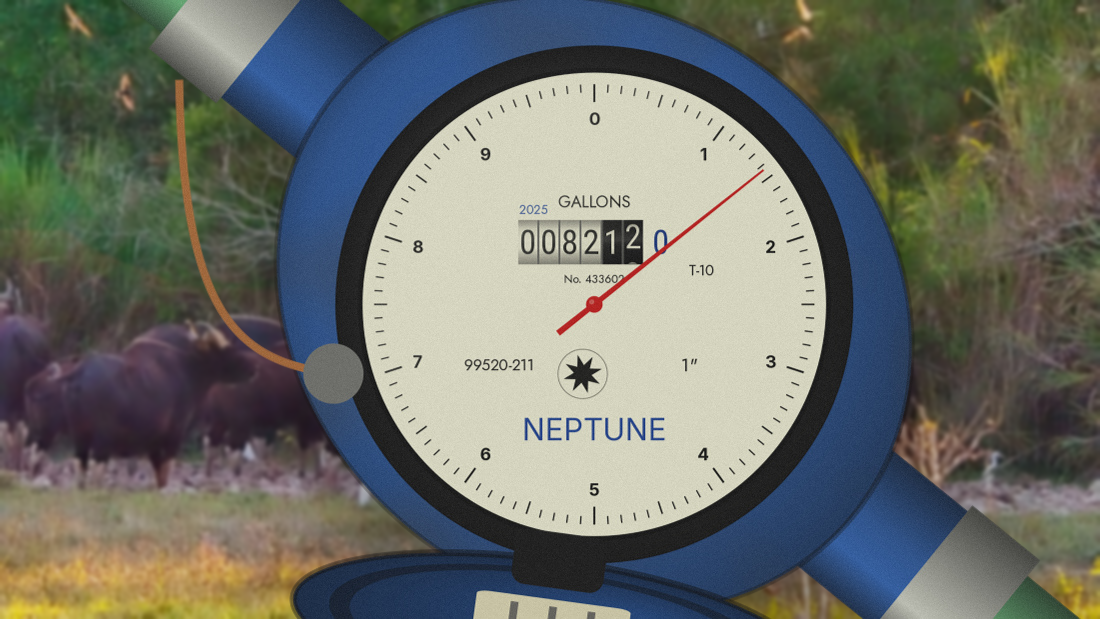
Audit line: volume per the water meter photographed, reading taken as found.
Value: 82121.4 gal
